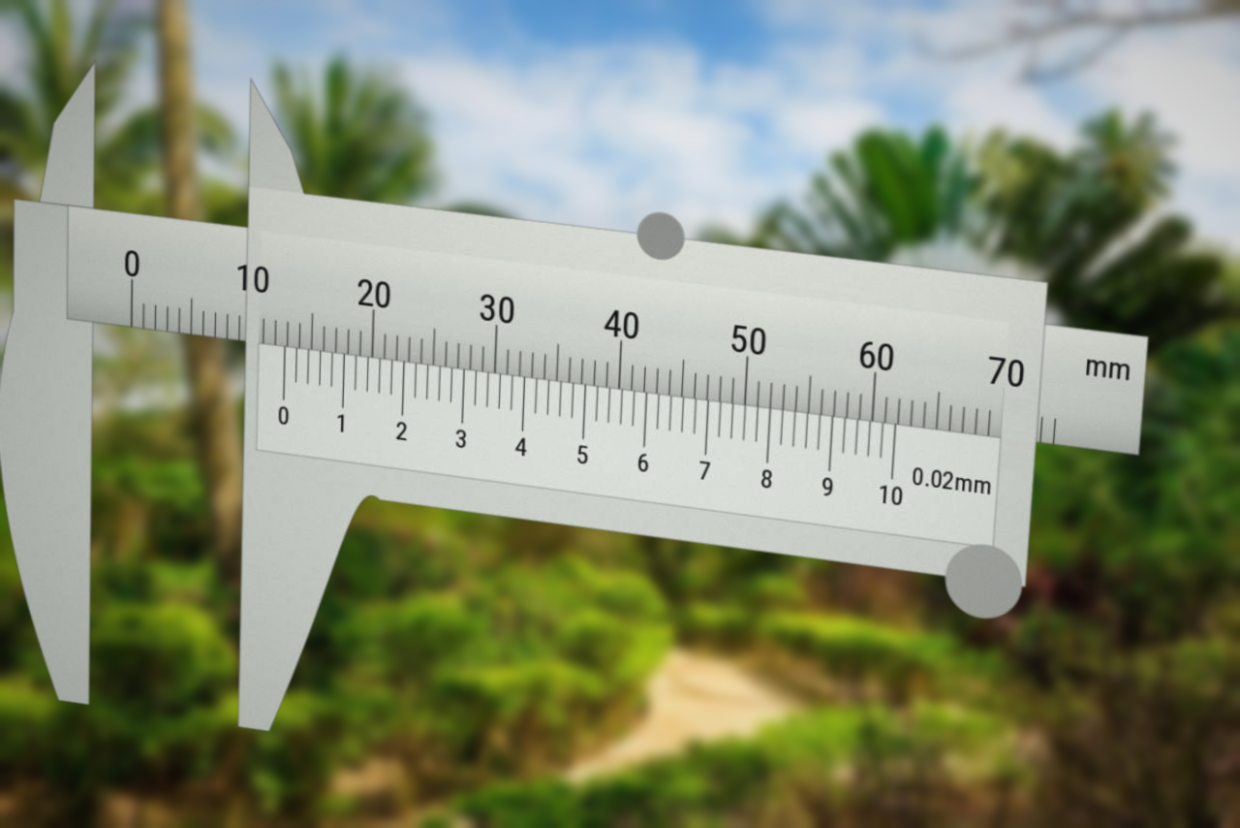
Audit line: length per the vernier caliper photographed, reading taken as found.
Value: 12.8 mm
